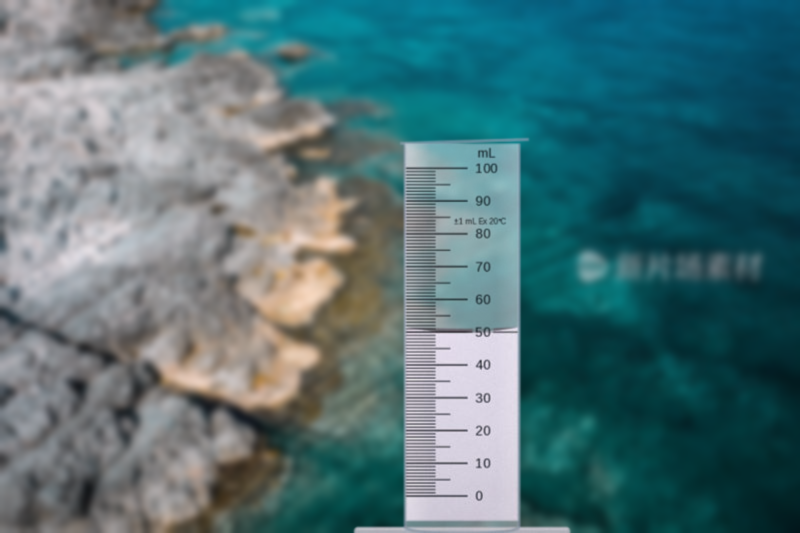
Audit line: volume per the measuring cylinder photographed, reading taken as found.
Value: 50 mL
